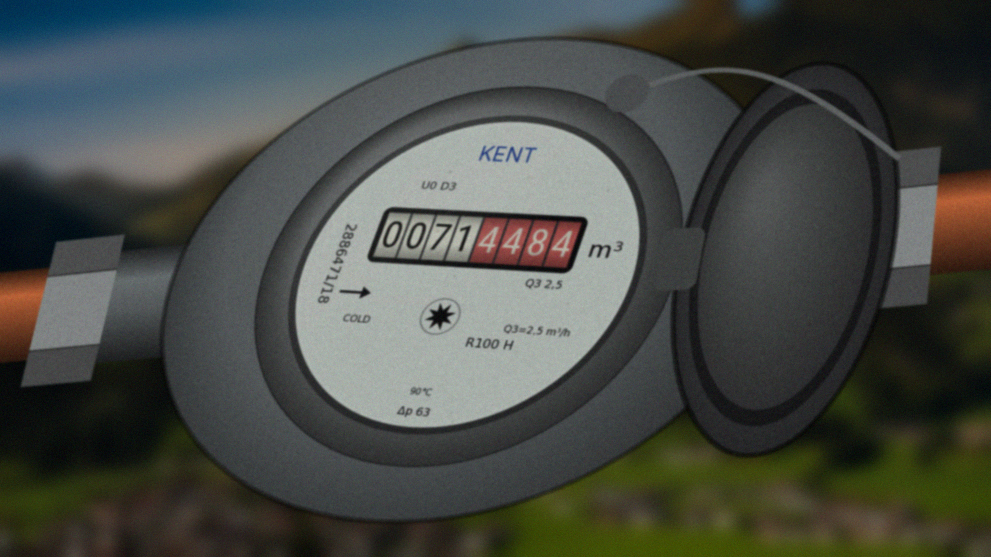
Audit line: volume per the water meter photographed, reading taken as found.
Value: 71.4484 m³
